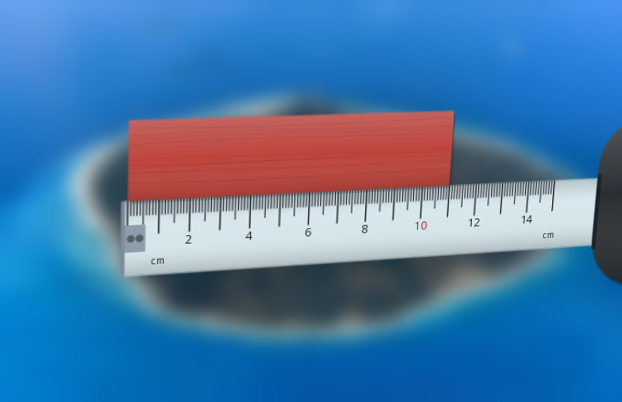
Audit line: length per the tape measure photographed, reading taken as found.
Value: 11 cm
